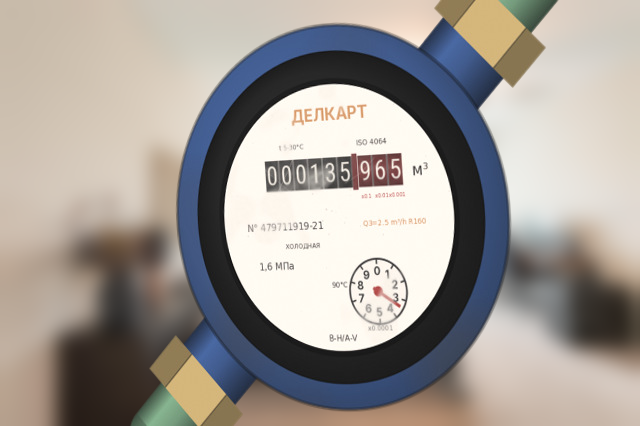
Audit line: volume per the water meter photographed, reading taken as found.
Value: 135.9653 m³
